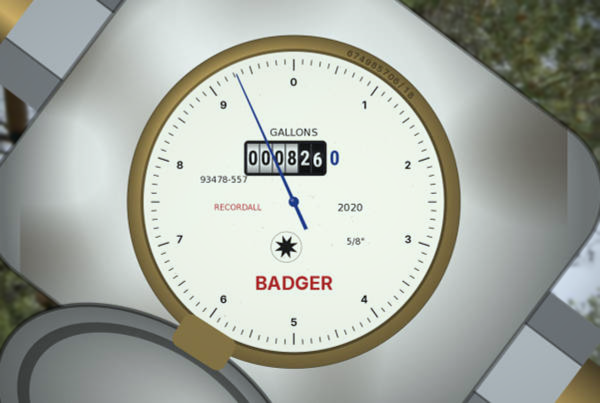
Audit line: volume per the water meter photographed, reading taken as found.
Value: 8259.3 gal
